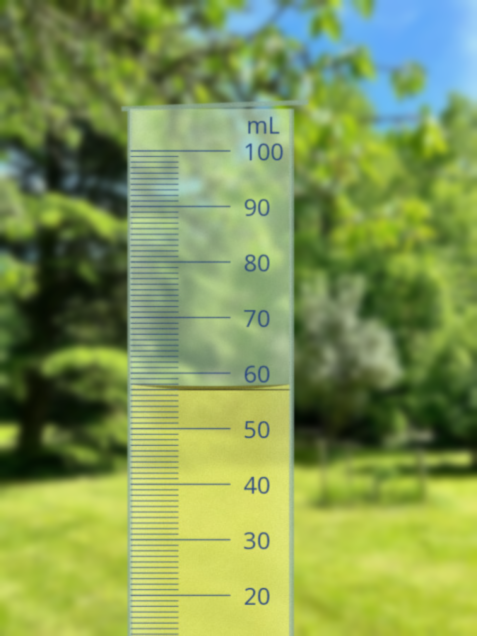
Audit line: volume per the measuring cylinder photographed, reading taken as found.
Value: 57 mL
